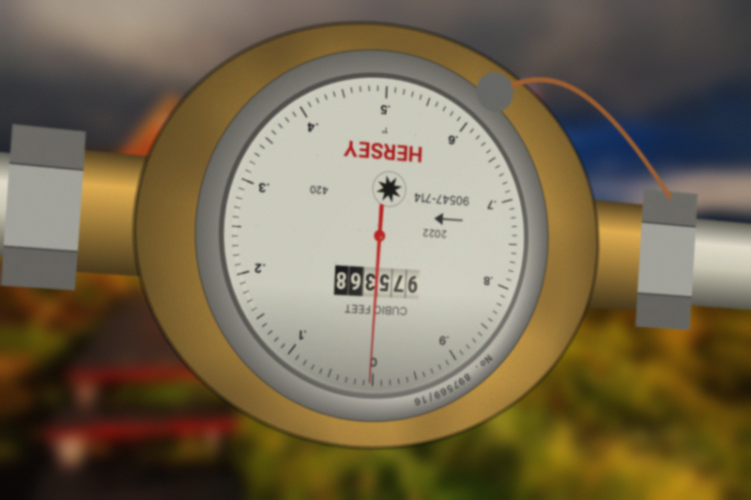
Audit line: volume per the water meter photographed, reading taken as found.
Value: 975368.00 ft³
